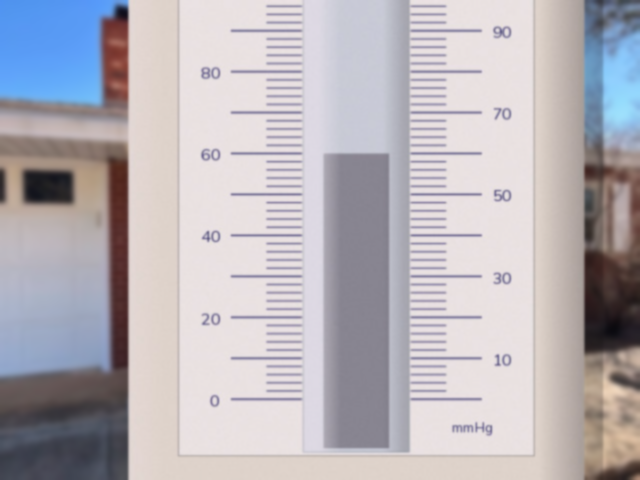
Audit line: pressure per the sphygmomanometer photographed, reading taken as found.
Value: 60 mmHg
